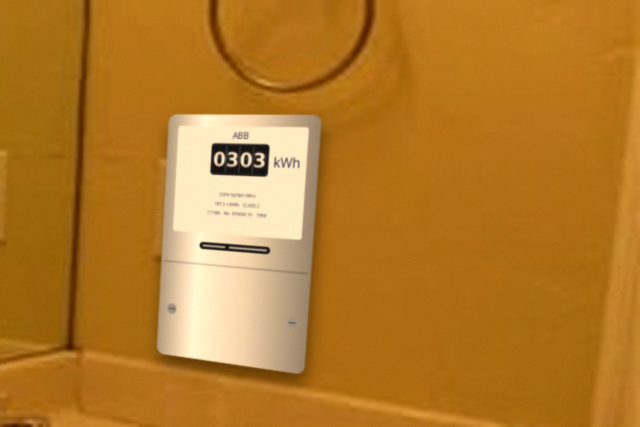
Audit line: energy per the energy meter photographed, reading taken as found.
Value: 303 kWh
